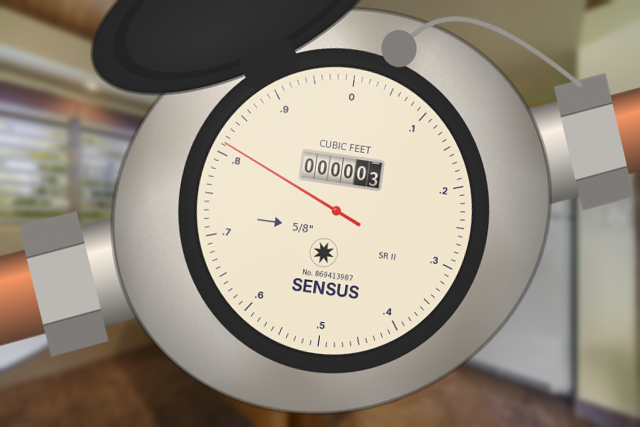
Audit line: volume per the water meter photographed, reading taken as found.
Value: 2.81 ft³
